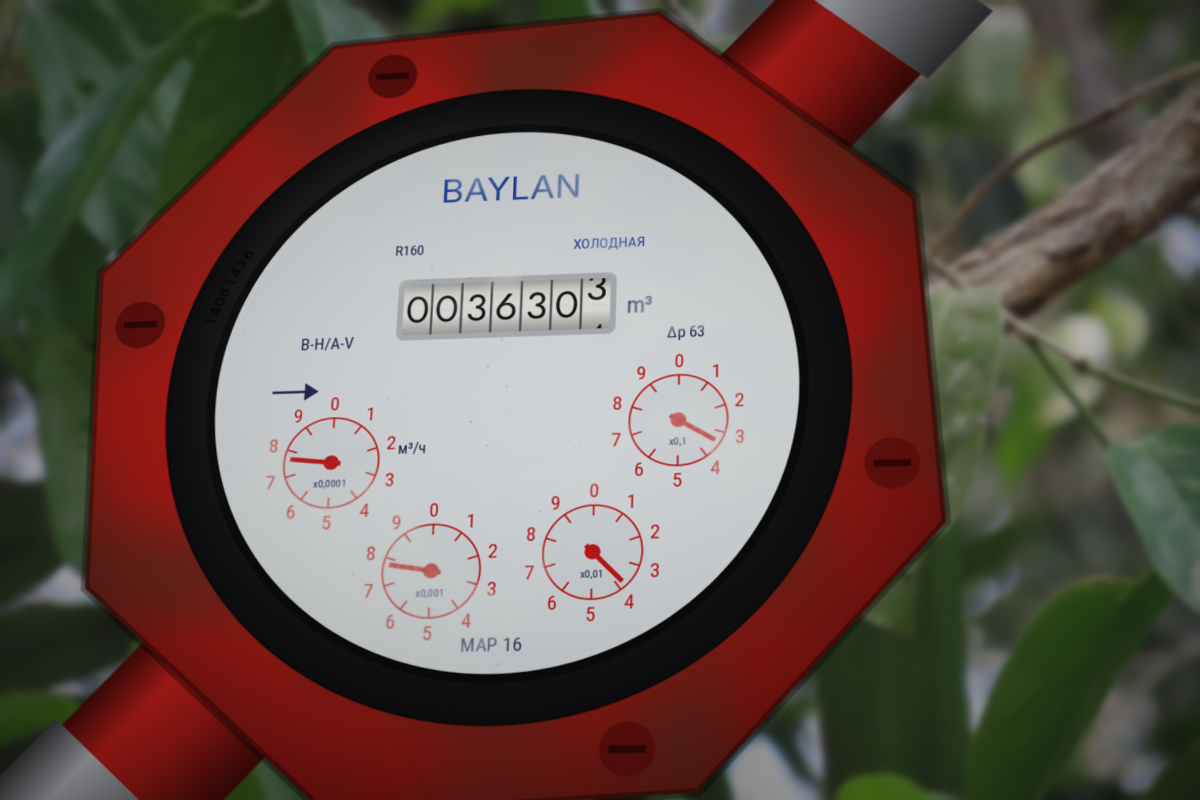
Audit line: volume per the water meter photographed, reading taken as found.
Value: 36303.3377 m³
